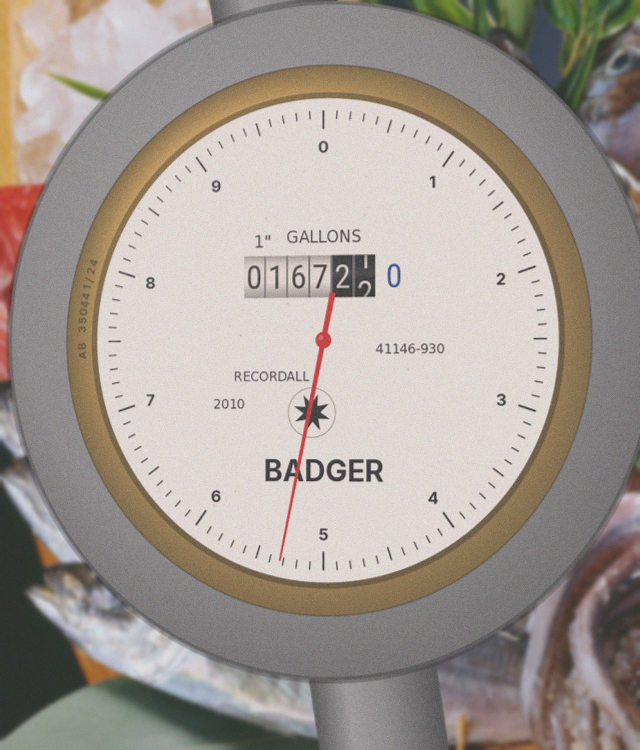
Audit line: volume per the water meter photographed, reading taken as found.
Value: 167215.3 gal
